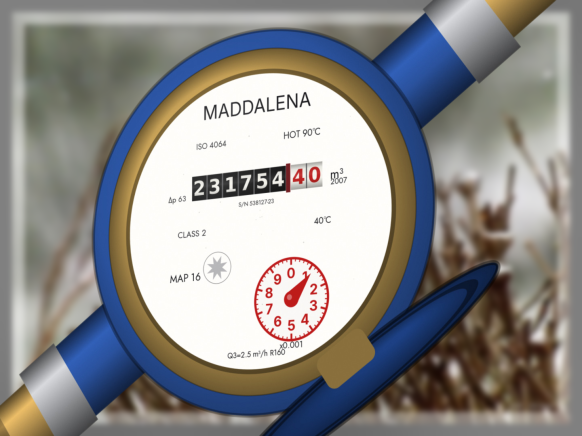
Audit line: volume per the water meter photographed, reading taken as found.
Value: 231754.401 m³
